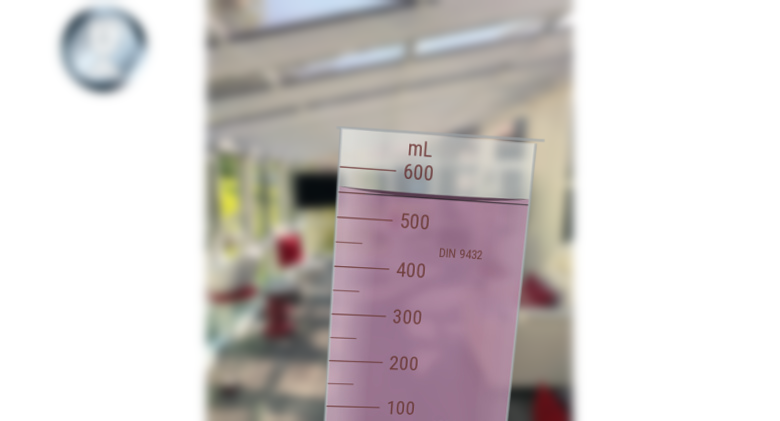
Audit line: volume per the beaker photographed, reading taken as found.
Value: 550 mL
